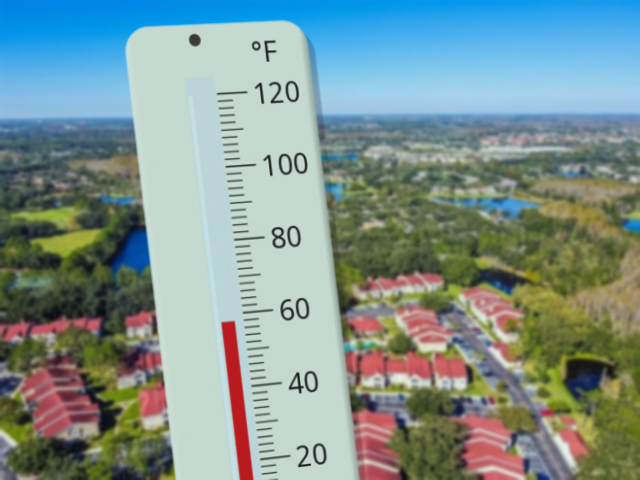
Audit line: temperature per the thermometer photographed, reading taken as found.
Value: 58 °F
